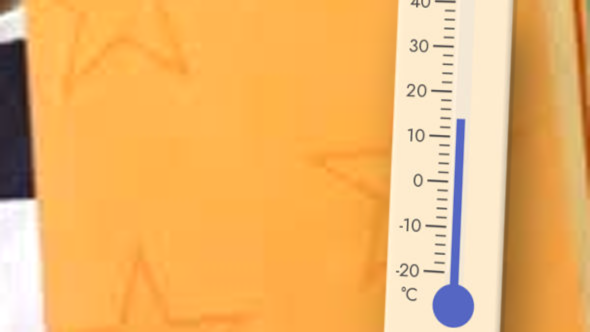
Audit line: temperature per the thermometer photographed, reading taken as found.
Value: 14 °C
